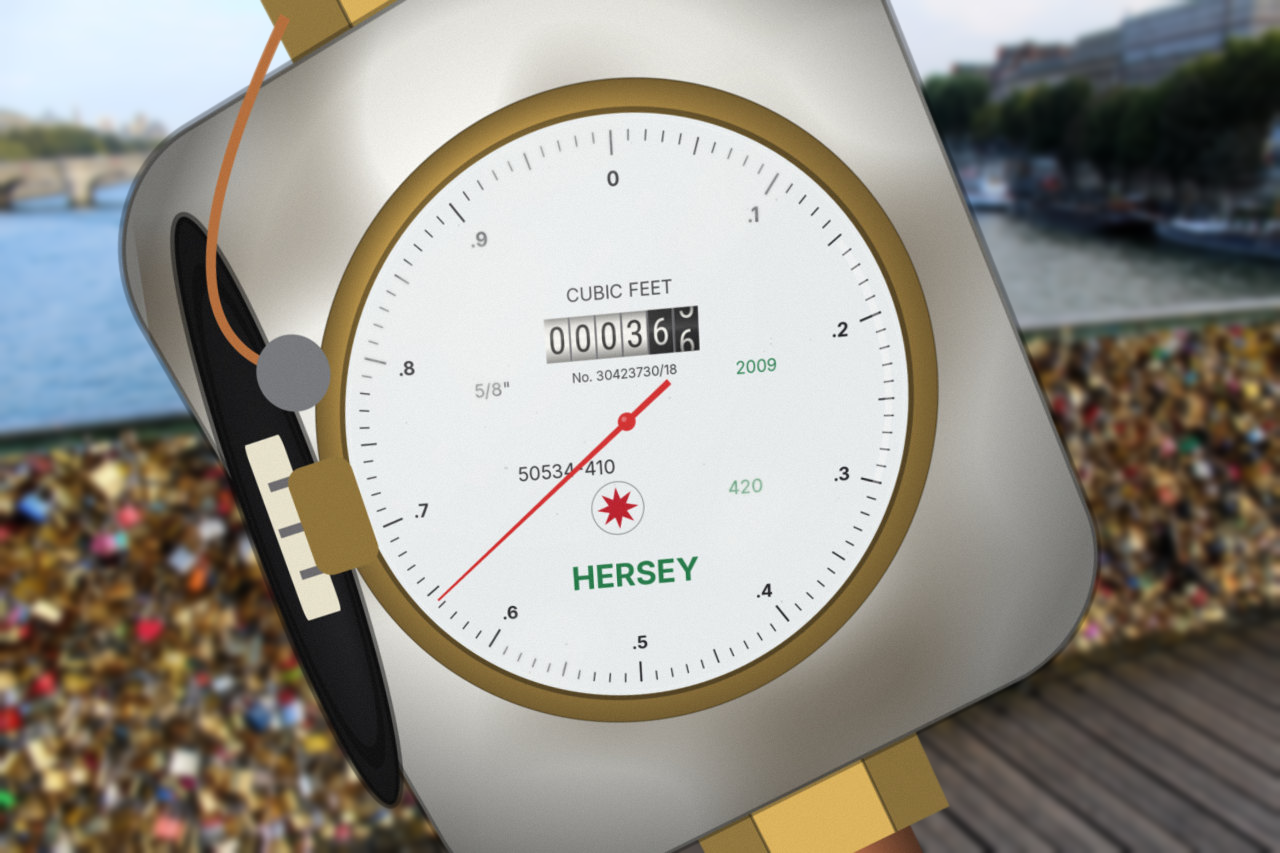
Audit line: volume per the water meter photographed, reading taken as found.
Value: 365.64 ft³
